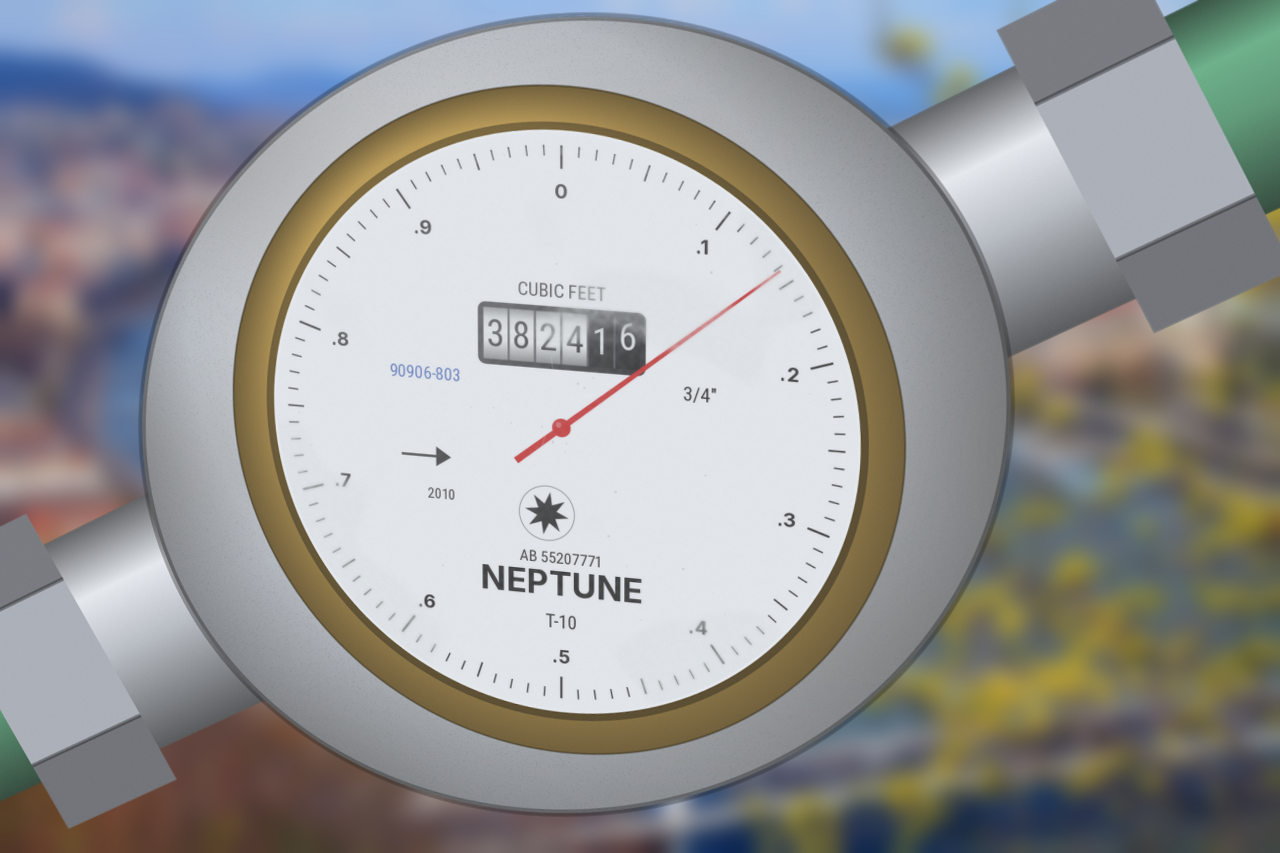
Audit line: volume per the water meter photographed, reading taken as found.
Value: 382416.14 ft³
